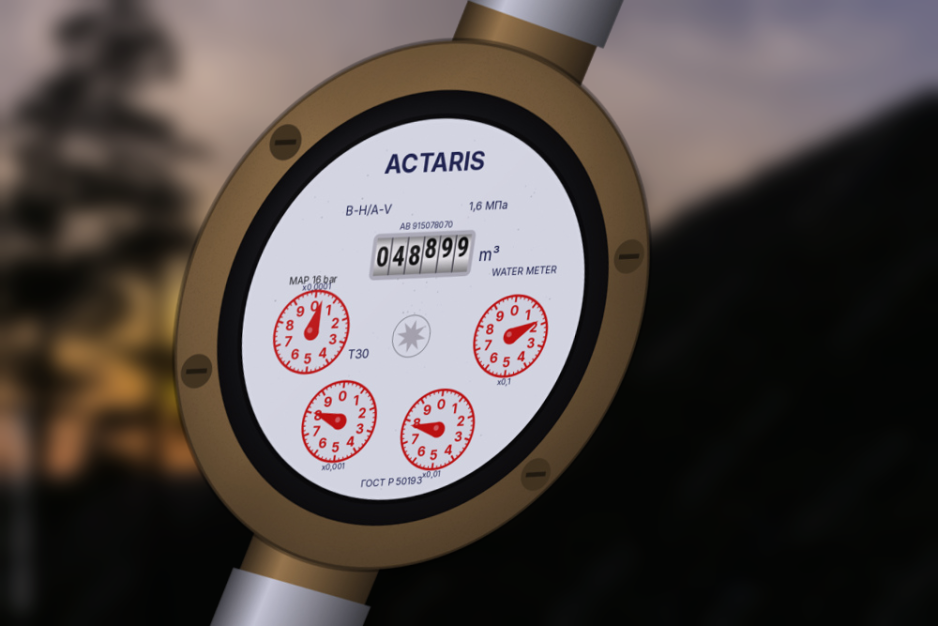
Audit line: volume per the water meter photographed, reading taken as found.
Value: 48899.1780 m³
